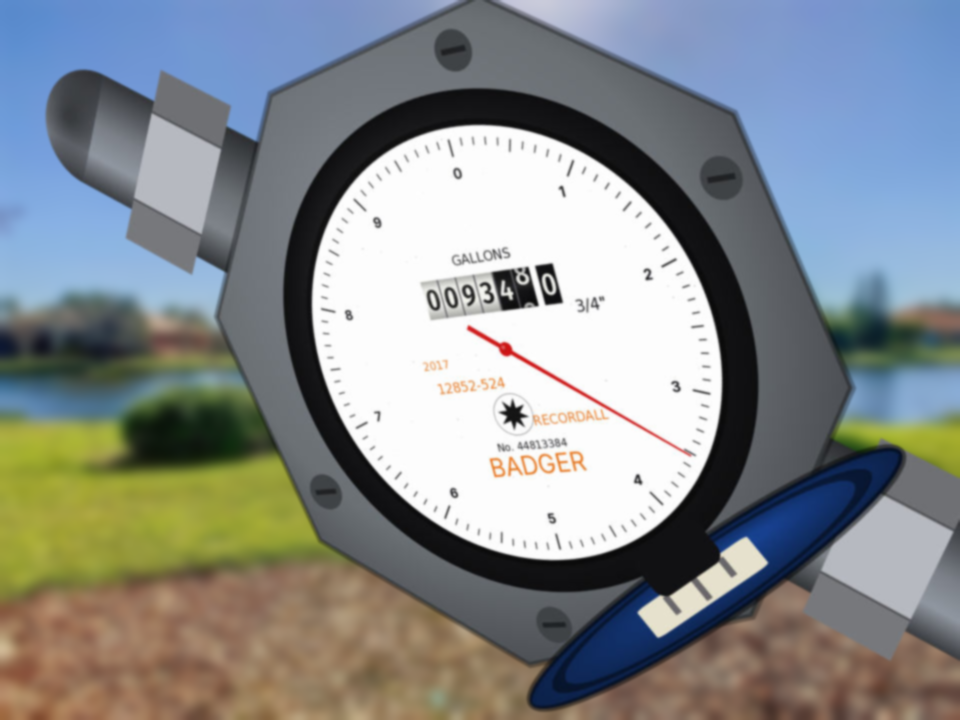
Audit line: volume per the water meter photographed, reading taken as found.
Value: 93483.5 gal
